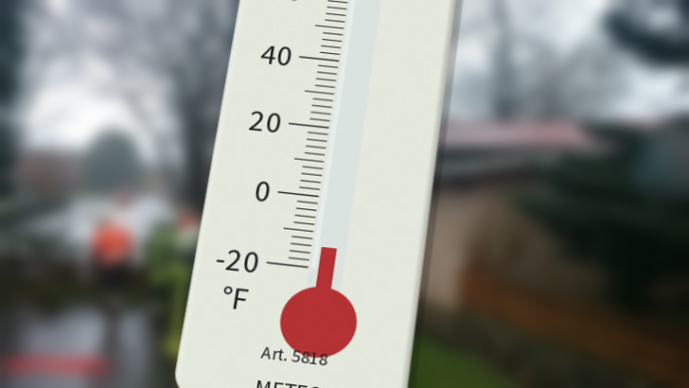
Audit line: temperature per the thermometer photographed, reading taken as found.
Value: -14 °F
